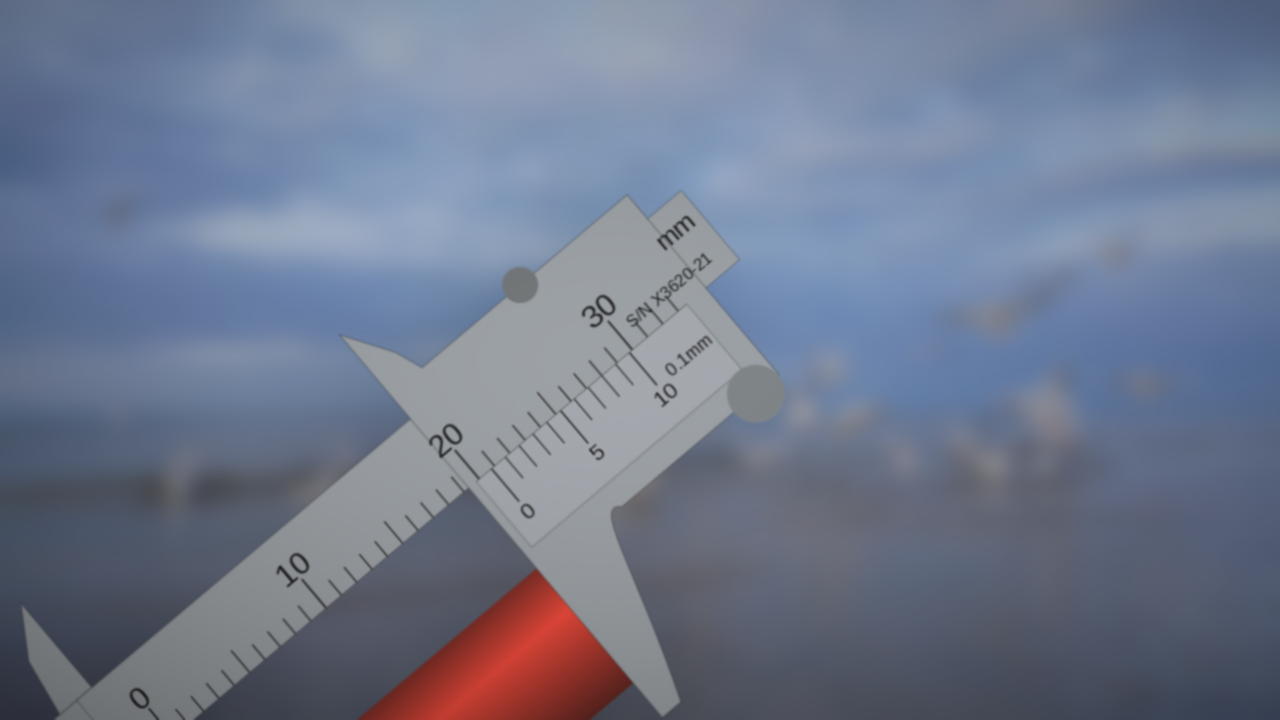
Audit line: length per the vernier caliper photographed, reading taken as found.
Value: 20.8 mm
